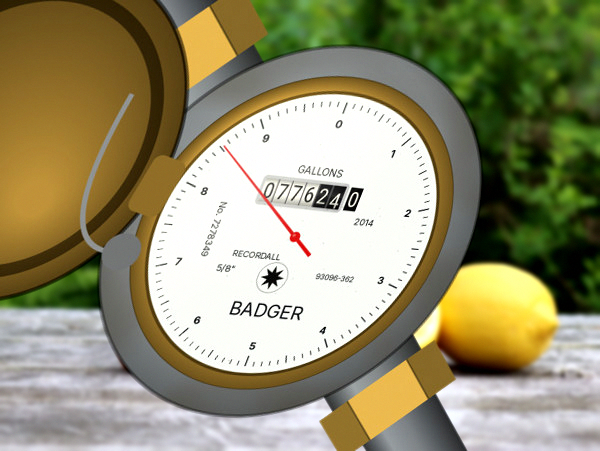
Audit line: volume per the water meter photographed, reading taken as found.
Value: 776238.5 gal
